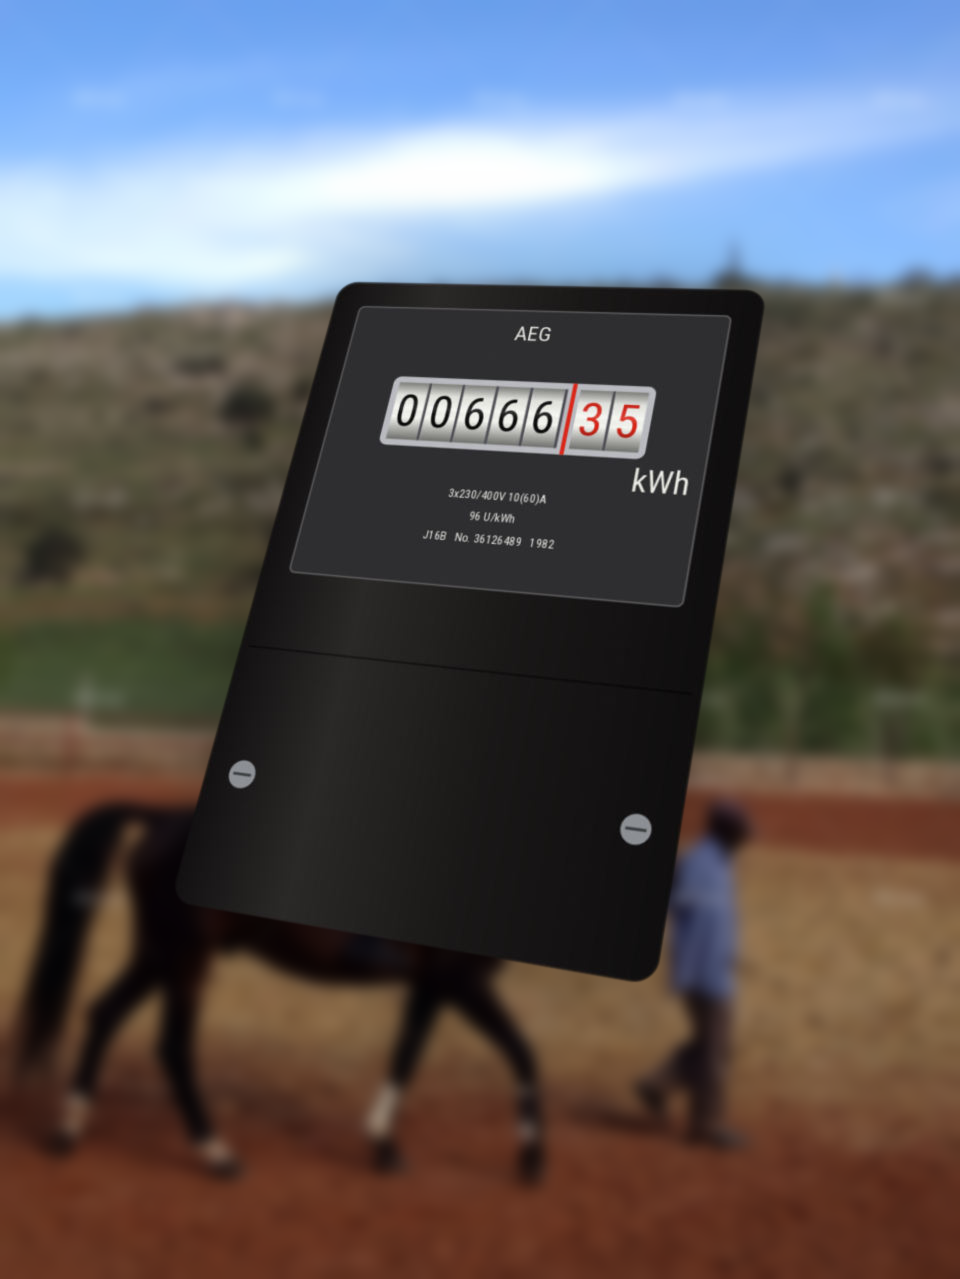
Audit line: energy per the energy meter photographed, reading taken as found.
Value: 666.35 kWh
